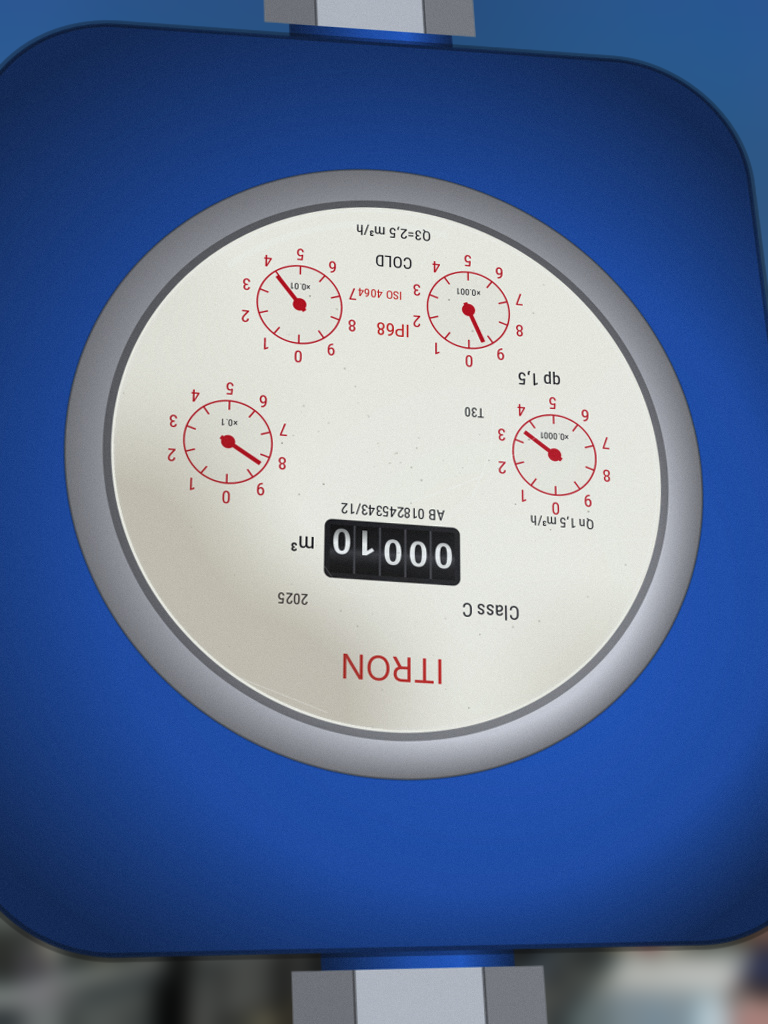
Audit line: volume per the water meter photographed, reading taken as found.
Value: 9.8393 m³
